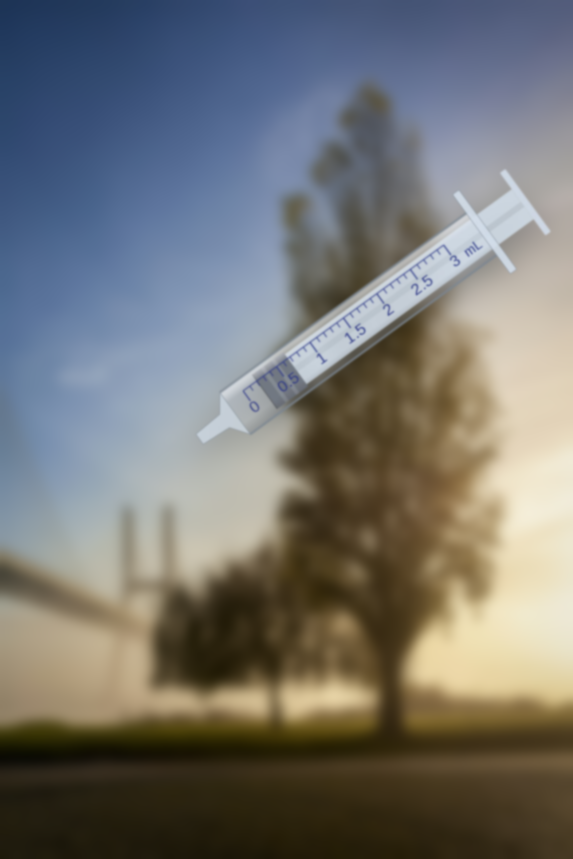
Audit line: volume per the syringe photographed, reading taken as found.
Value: 0.2 mL
